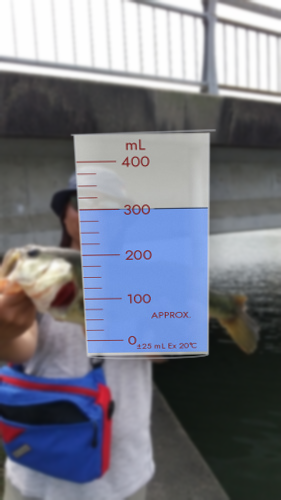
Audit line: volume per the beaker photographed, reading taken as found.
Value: 300 mL
